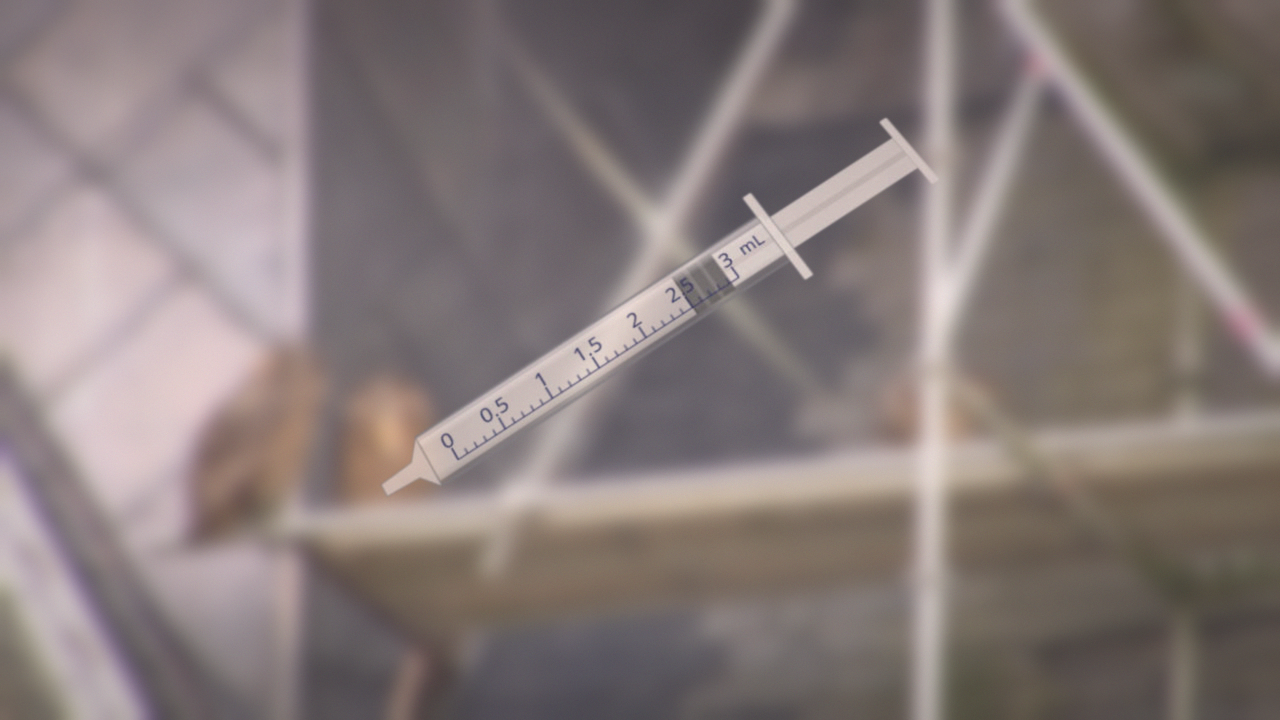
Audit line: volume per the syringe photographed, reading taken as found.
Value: 2.5 mL
